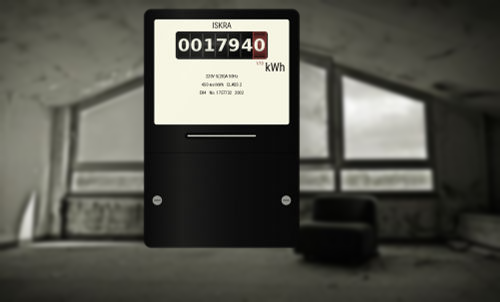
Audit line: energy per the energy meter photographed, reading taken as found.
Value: 1794.0 kWh
